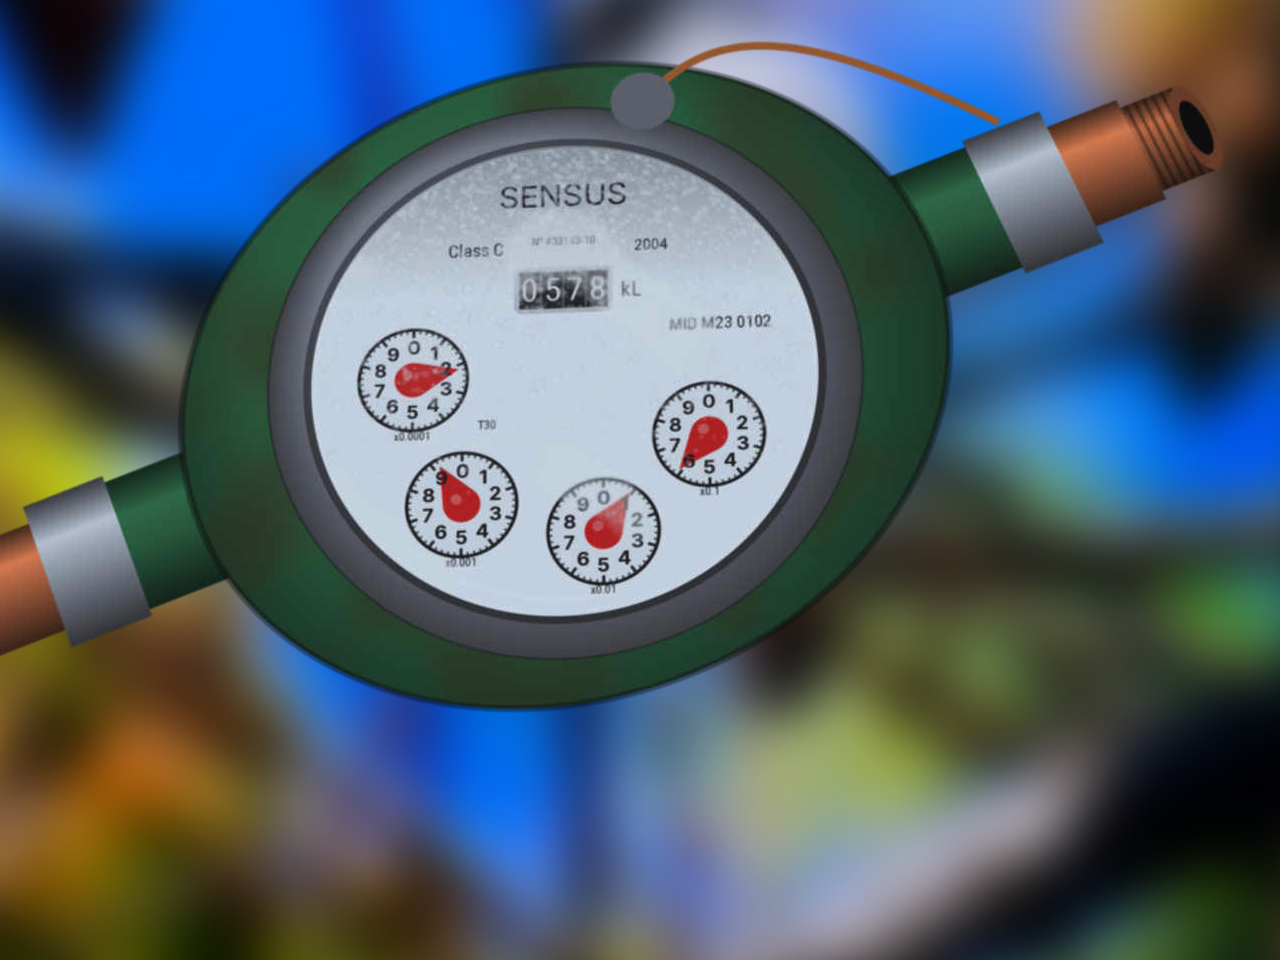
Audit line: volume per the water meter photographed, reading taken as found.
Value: 578.6092 kL
